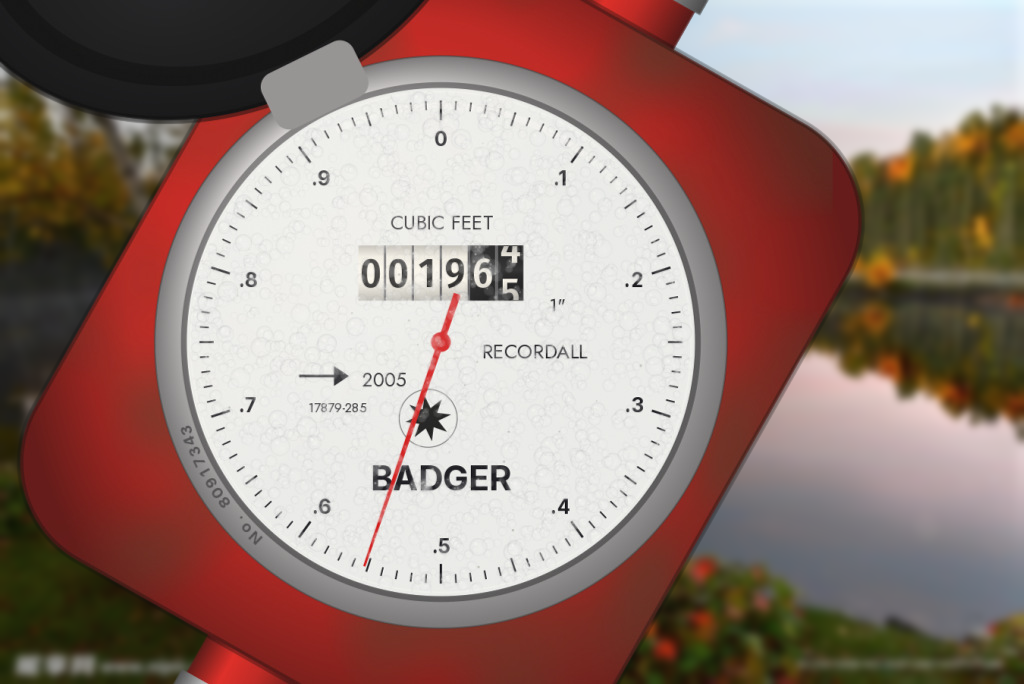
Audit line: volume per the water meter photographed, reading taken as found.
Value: 1964.55 ft³
